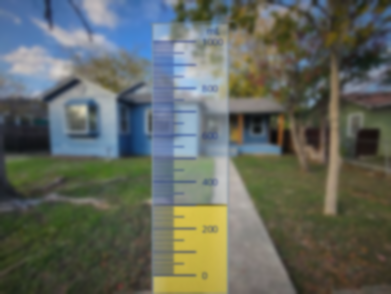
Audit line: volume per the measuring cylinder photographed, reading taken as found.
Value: 300 mL
